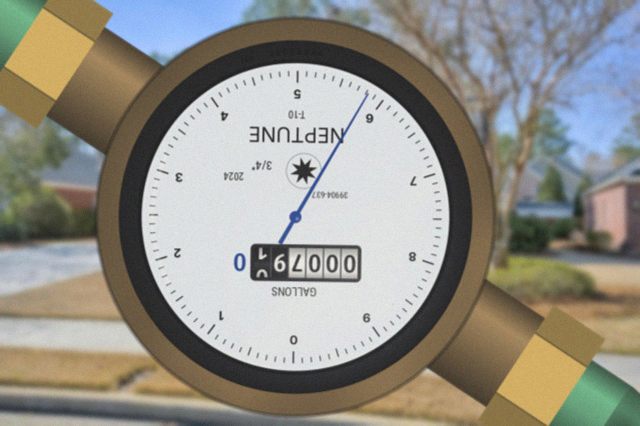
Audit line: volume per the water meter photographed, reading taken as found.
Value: 7905.8 gal
